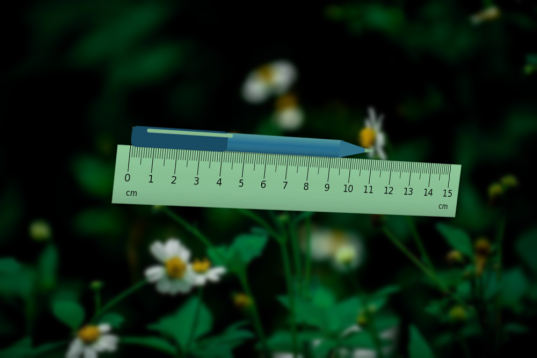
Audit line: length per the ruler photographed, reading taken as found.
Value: 11 cm
